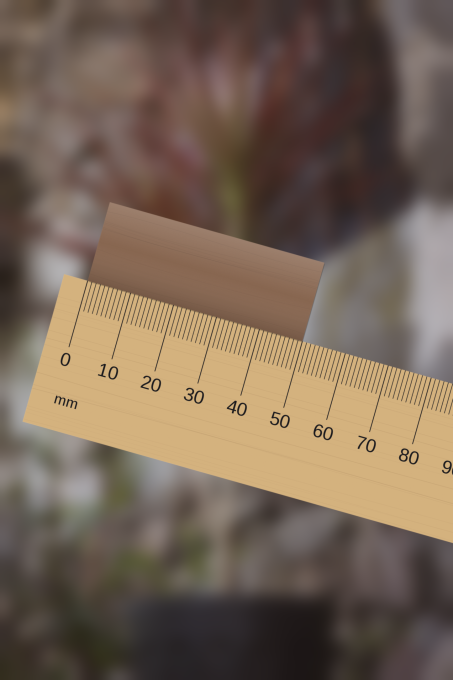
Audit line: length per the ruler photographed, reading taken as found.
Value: 50 mm
